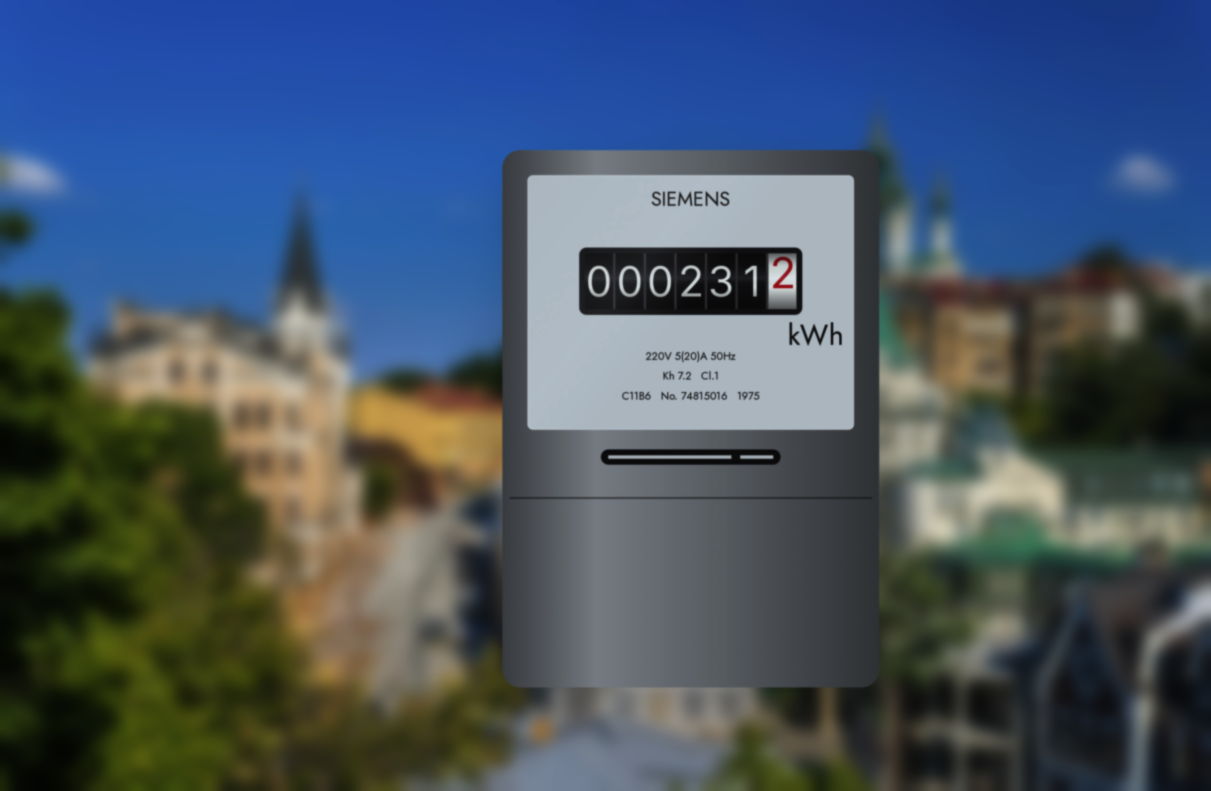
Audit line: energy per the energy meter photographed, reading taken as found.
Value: 231.2 kWh
